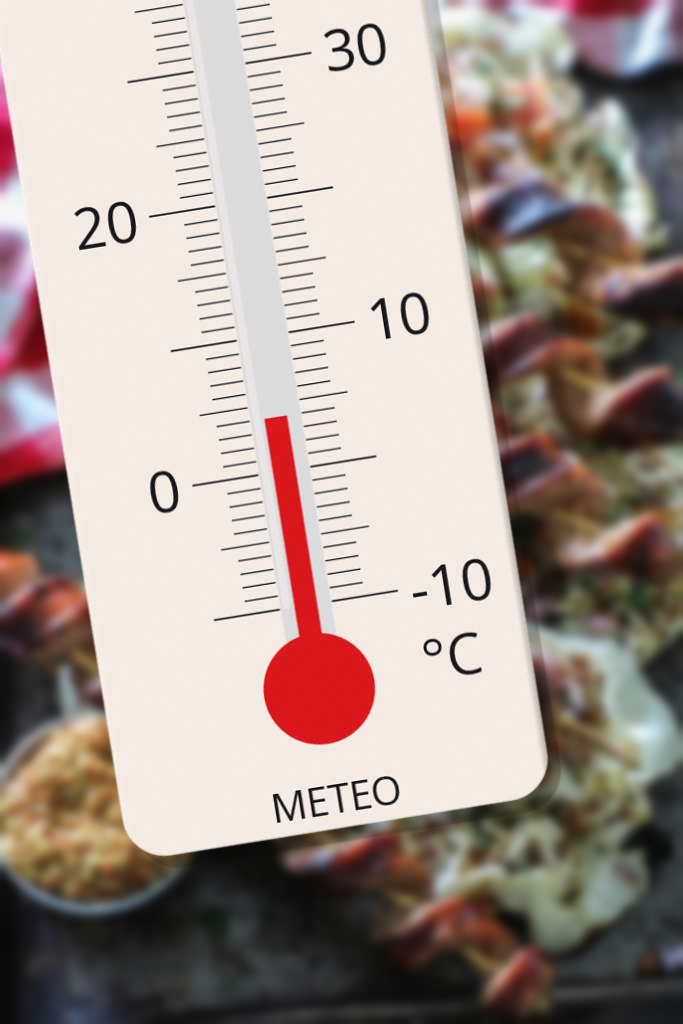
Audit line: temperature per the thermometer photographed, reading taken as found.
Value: 4 °C
